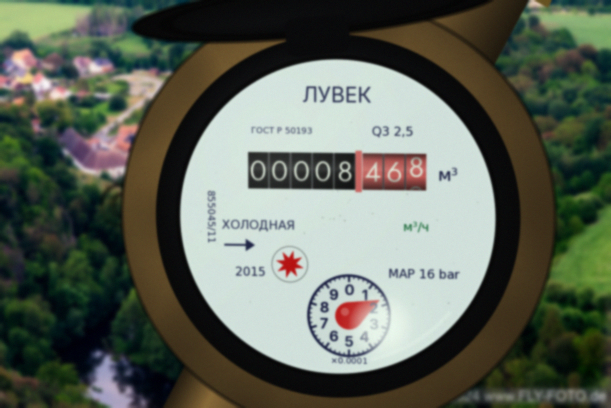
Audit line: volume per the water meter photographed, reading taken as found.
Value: 8.4681 m³
